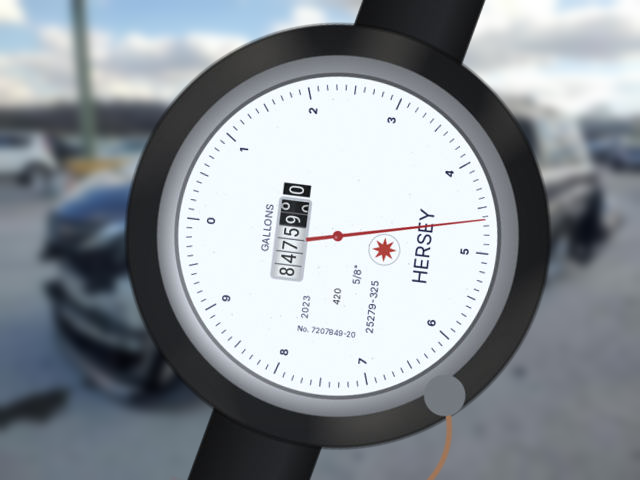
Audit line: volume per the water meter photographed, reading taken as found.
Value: 8475984.6 gal
